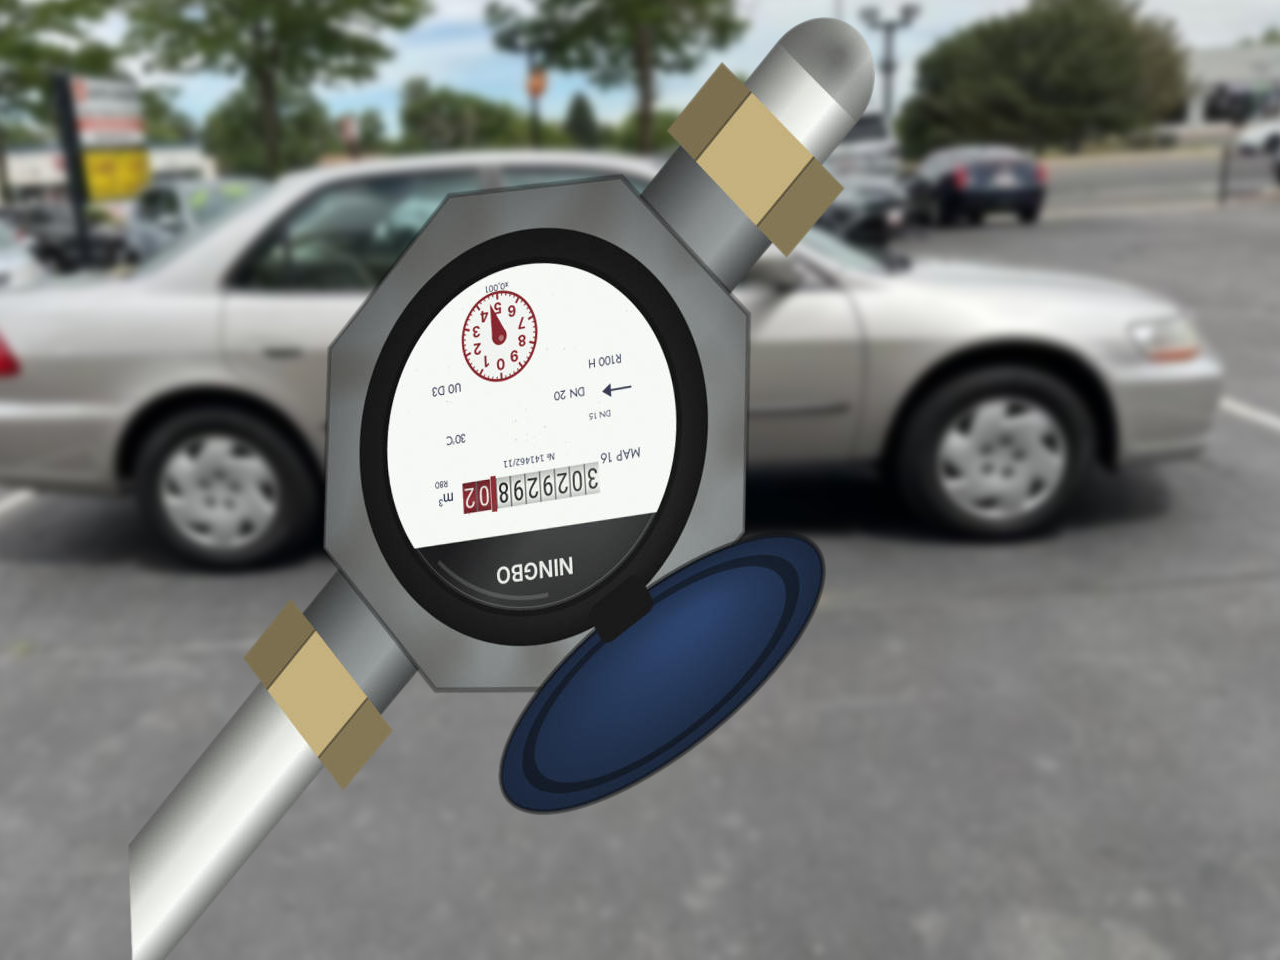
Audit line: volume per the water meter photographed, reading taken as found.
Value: 3029298.024 m³
